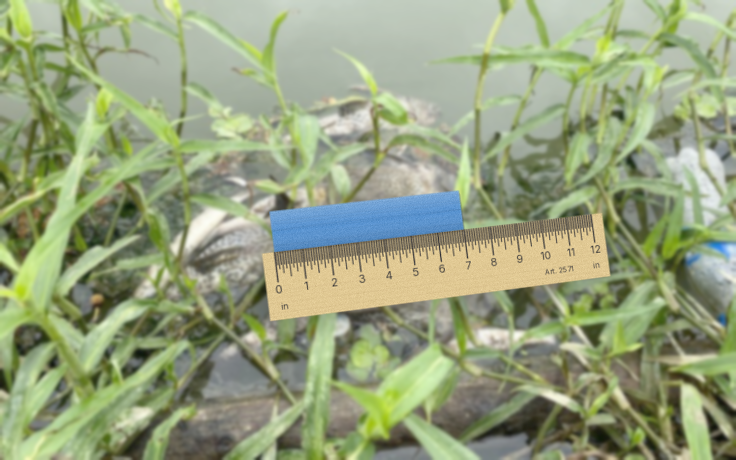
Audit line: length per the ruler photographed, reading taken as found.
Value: 7 in
